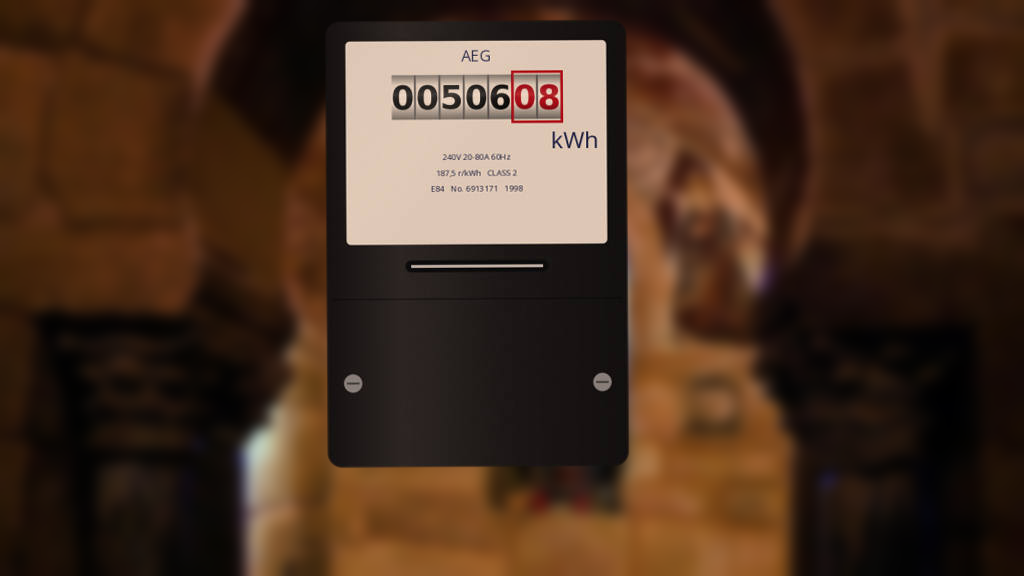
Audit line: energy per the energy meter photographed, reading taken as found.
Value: 506.08 kWh
